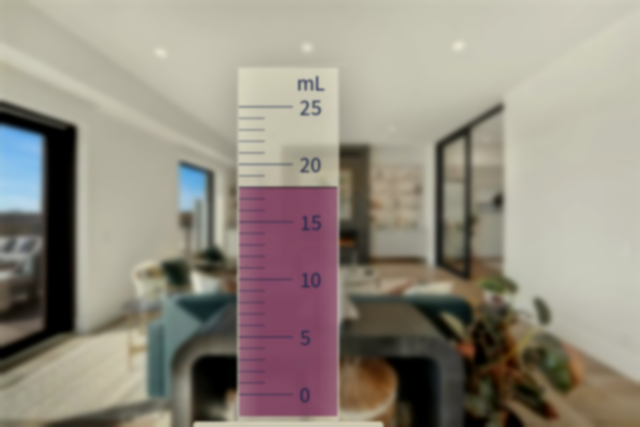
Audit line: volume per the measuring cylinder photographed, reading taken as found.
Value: 18 mL
